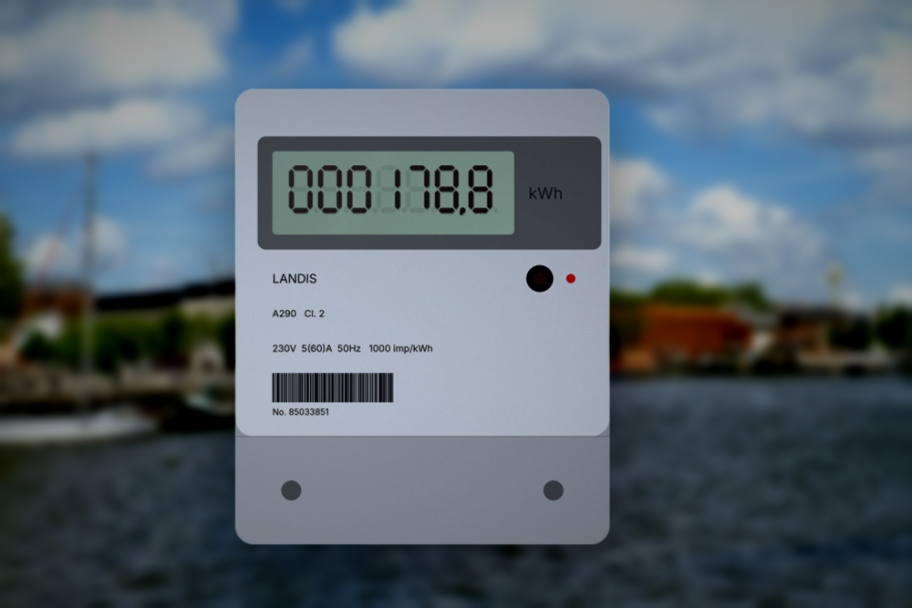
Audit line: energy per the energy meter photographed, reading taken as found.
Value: 178.8 kWh
